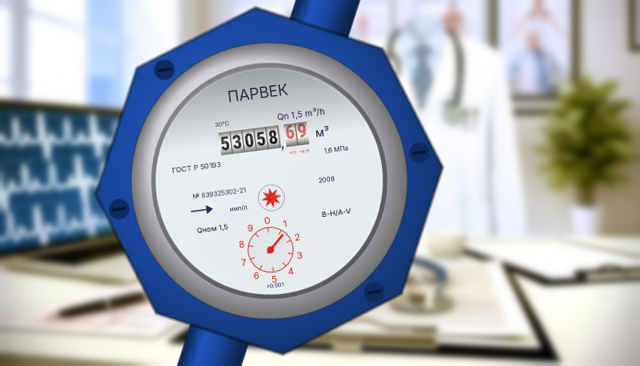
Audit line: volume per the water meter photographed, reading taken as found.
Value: 53058.691 m³
